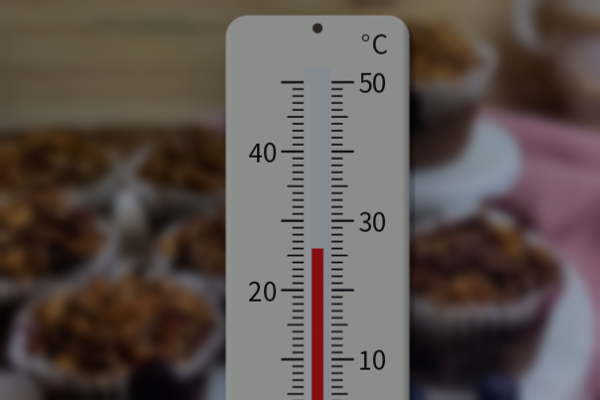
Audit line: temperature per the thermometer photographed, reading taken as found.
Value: 26 °C
